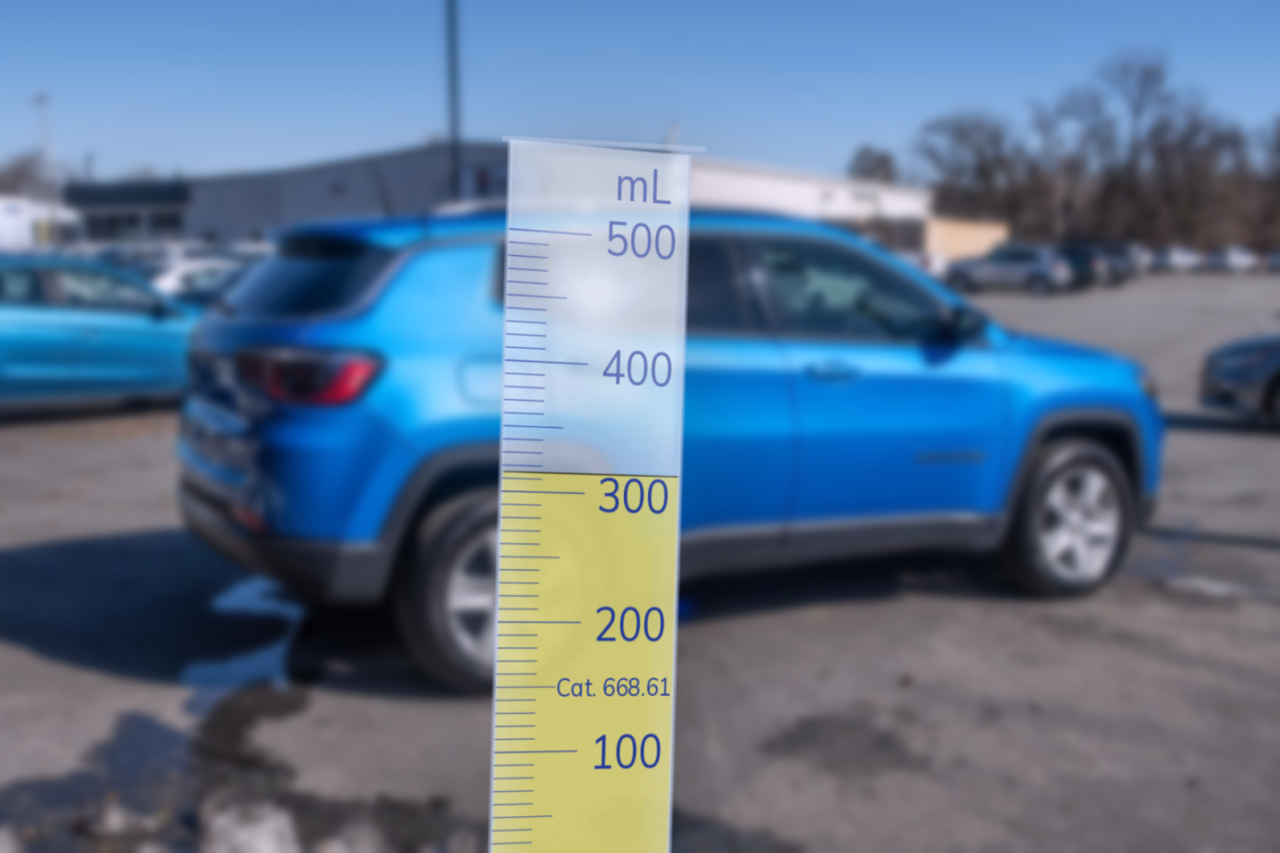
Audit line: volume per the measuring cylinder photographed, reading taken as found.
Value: 315 mL
